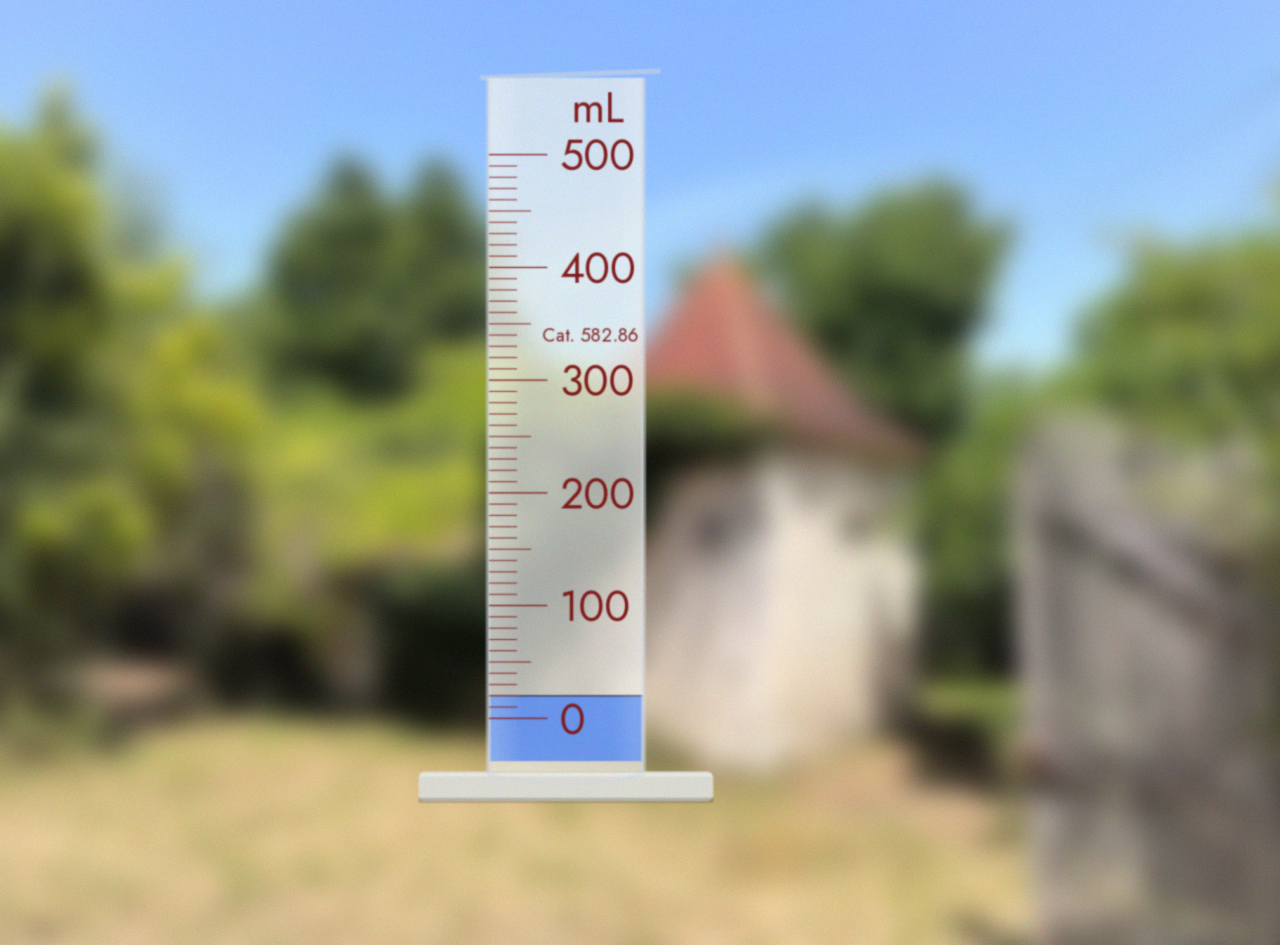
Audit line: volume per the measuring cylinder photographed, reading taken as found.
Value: 20 mL
